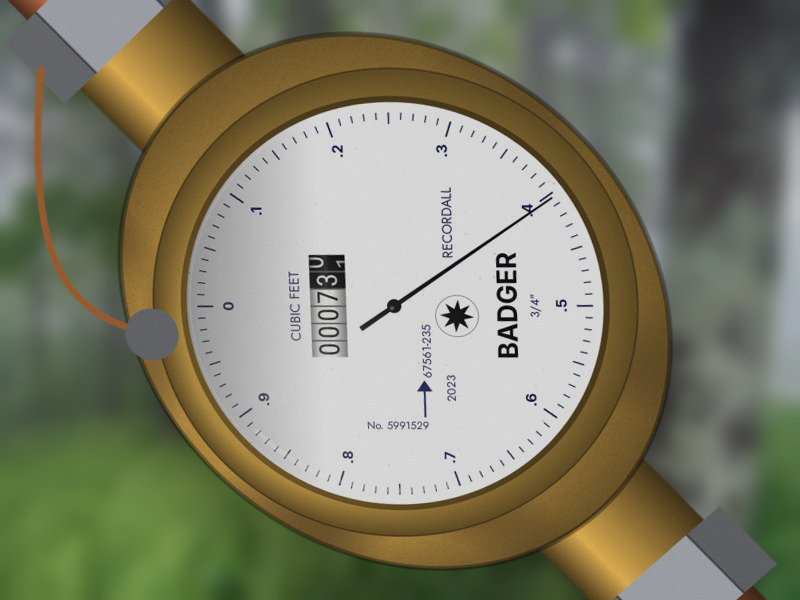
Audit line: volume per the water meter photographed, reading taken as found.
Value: 730.40 ft³
